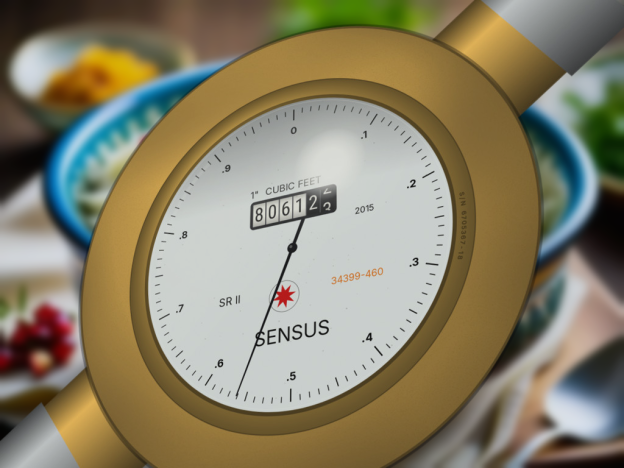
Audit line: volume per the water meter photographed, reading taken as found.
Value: 806122.56 ft³
